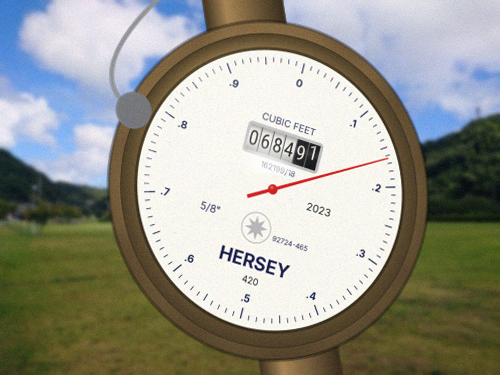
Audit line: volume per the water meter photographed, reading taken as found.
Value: 68491.16 ft³
